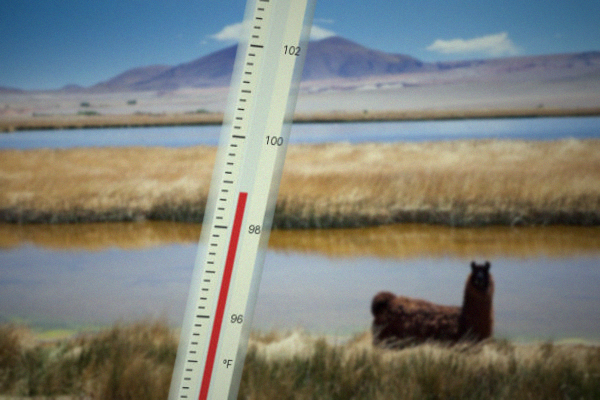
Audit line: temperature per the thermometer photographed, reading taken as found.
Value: 98.8 °F
